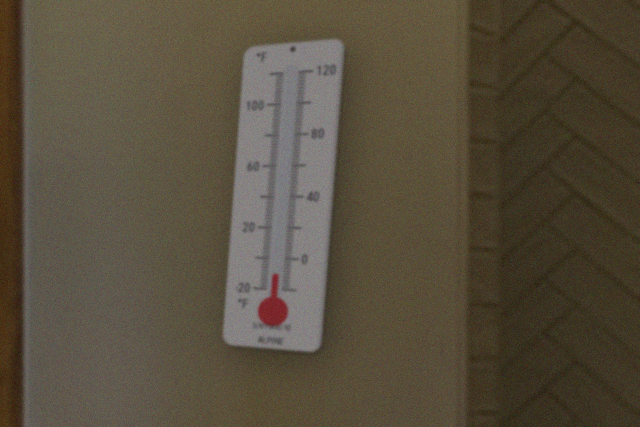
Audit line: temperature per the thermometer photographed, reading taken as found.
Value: -10 °F
